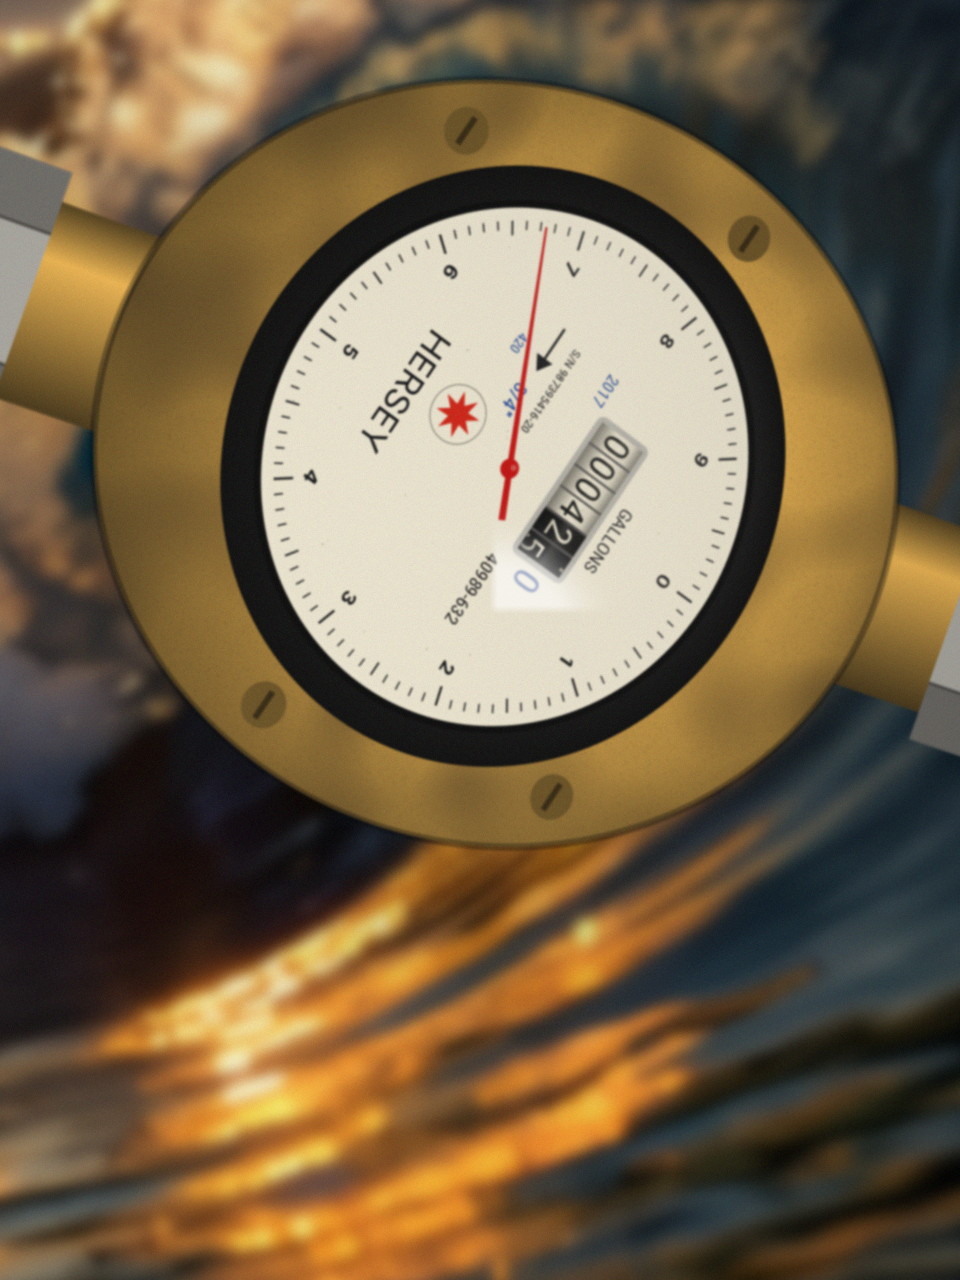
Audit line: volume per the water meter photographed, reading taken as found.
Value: 4246.7 gal
